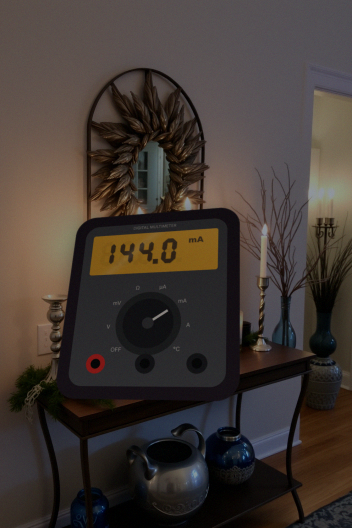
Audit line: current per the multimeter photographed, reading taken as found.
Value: 144.0 mA
